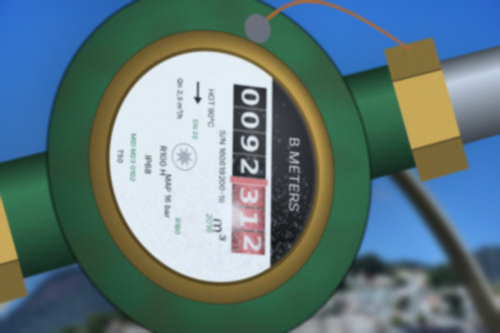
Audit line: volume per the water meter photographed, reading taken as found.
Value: 92.312 m³
